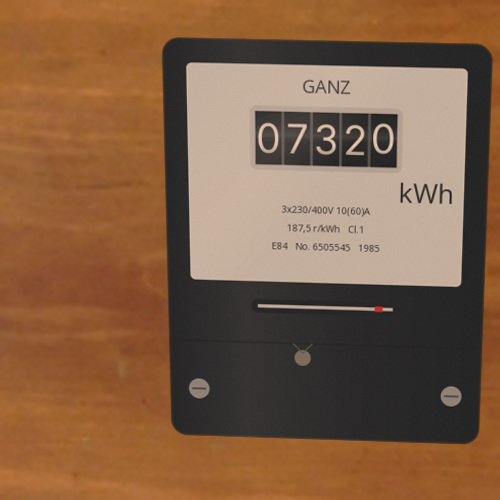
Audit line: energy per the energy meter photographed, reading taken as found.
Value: 7320 kWh
